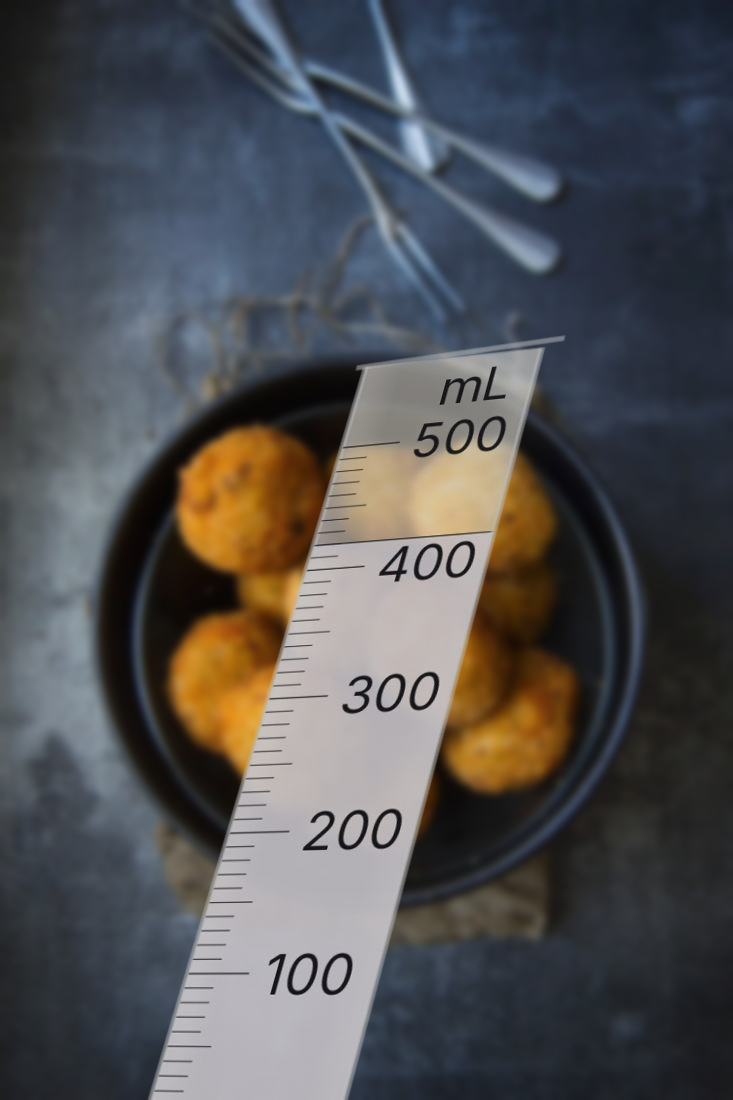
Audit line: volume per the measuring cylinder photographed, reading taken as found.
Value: 420 mL
